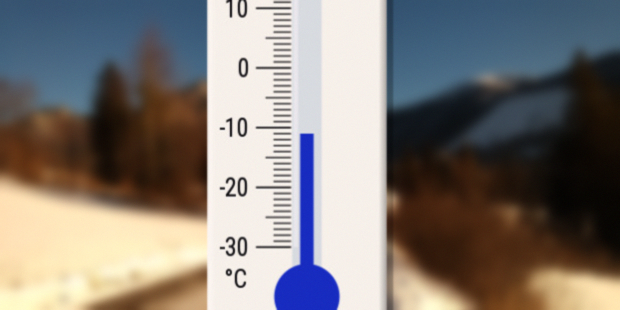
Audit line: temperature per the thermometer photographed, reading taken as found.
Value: -11 °C
